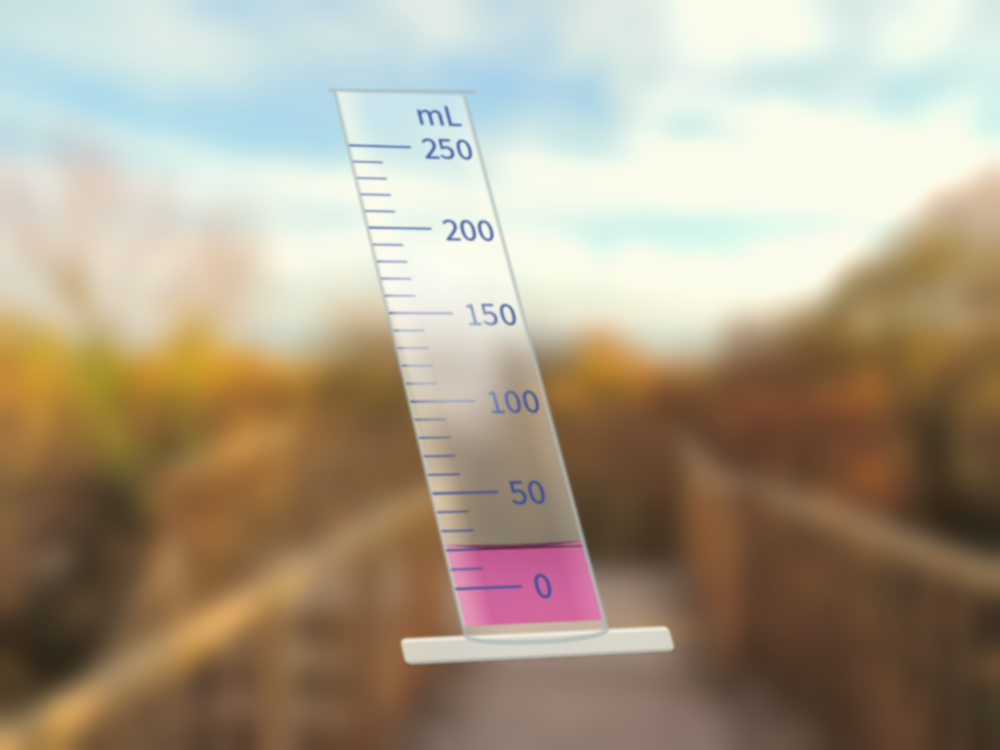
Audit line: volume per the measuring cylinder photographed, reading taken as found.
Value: 20 mL
